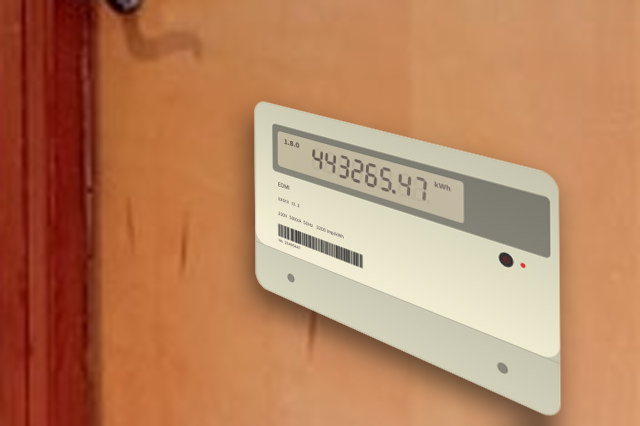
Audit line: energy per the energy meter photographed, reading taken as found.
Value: 443265.47 kWh
